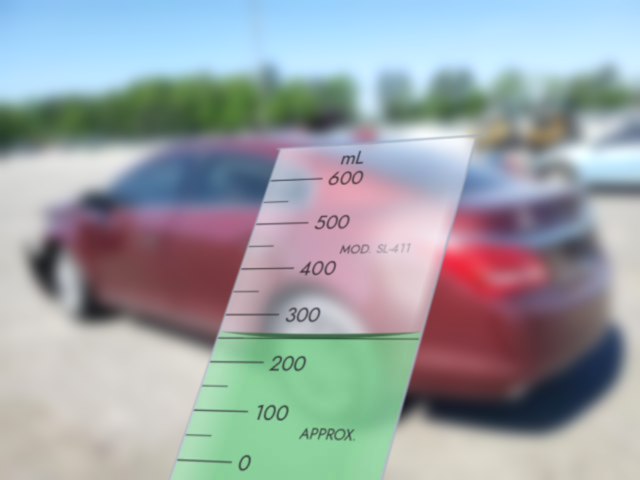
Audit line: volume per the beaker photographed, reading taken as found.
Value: 250 mL
